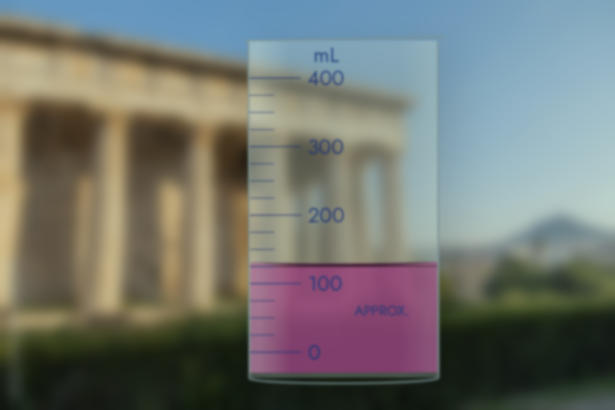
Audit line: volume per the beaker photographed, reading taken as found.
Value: 125 mL
